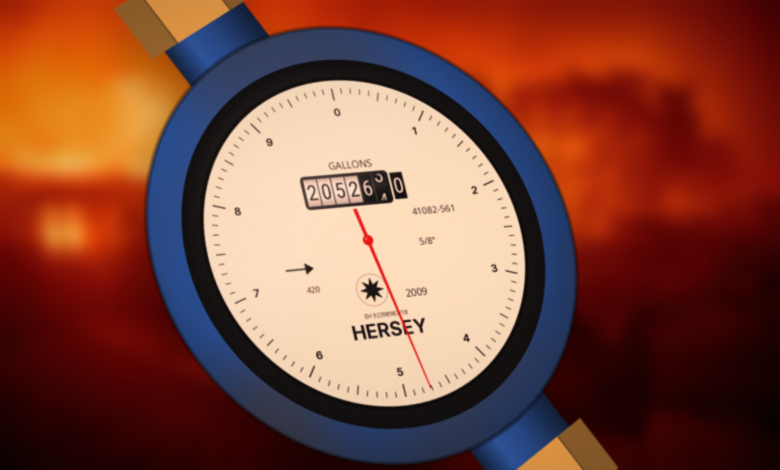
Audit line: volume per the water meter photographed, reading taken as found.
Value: 2052634.7 gal
